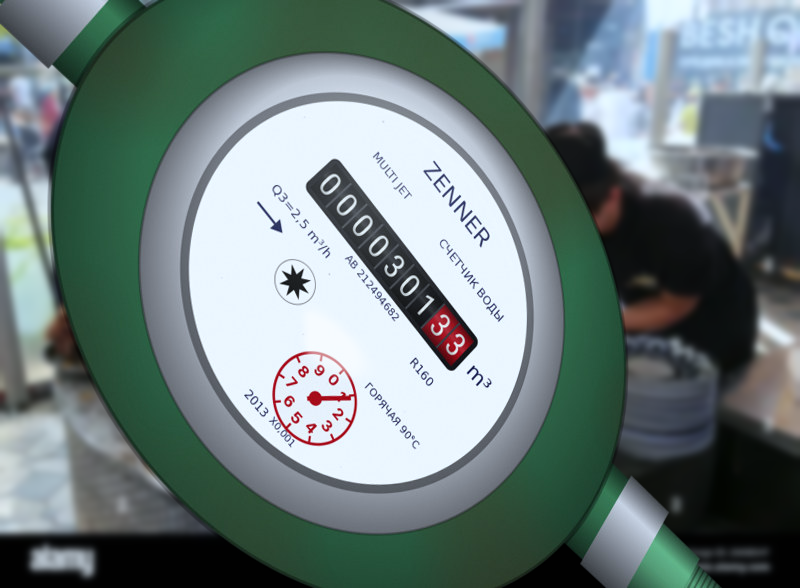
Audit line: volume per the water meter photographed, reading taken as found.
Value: 301.331 m³
